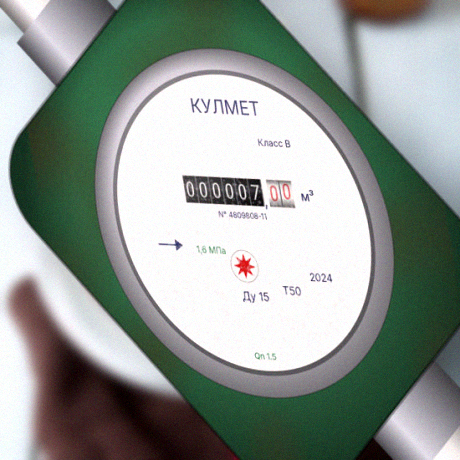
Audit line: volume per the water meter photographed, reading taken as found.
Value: 7.00 m³
